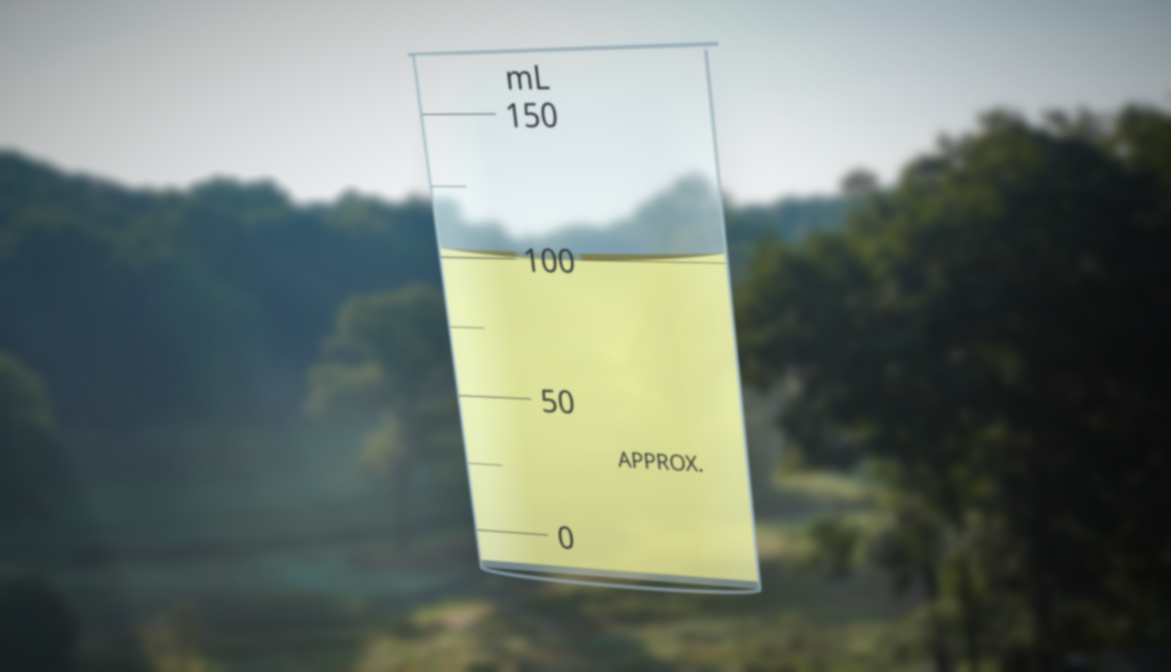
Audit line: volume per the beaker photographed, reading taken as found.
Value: 100 mL
